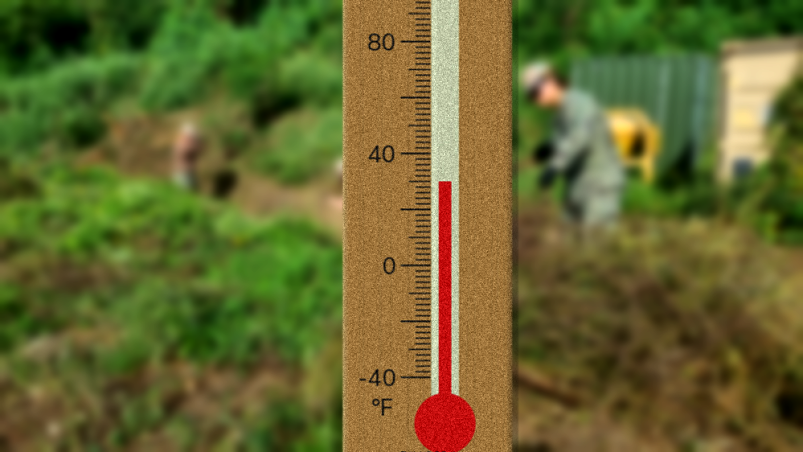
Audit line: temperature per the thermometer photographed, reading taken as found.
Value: 30 °F
